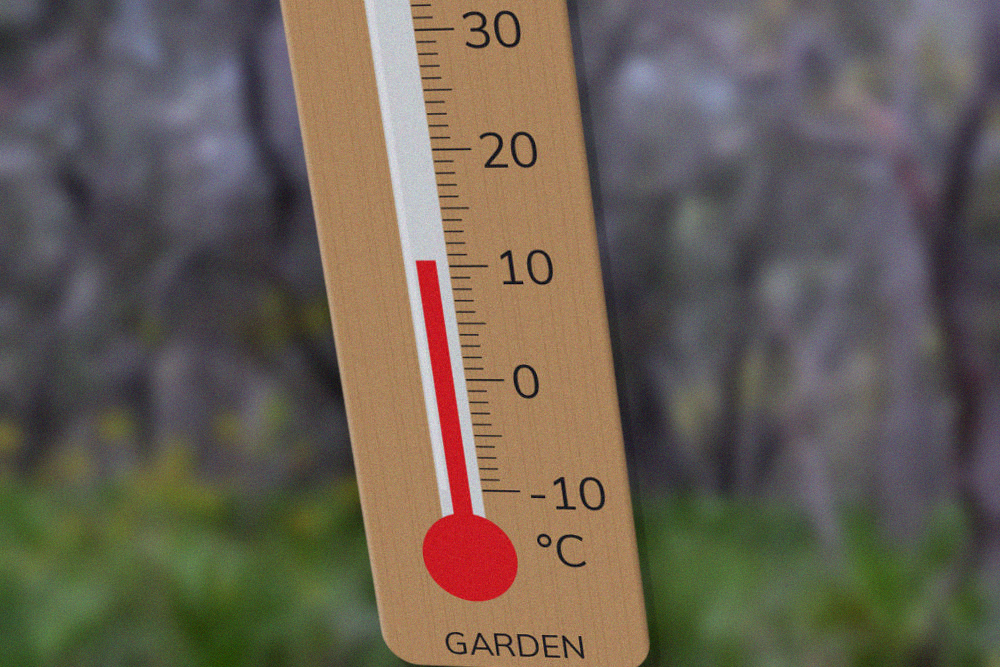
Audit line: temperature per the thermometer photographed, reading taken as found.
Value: 10.5 °C
